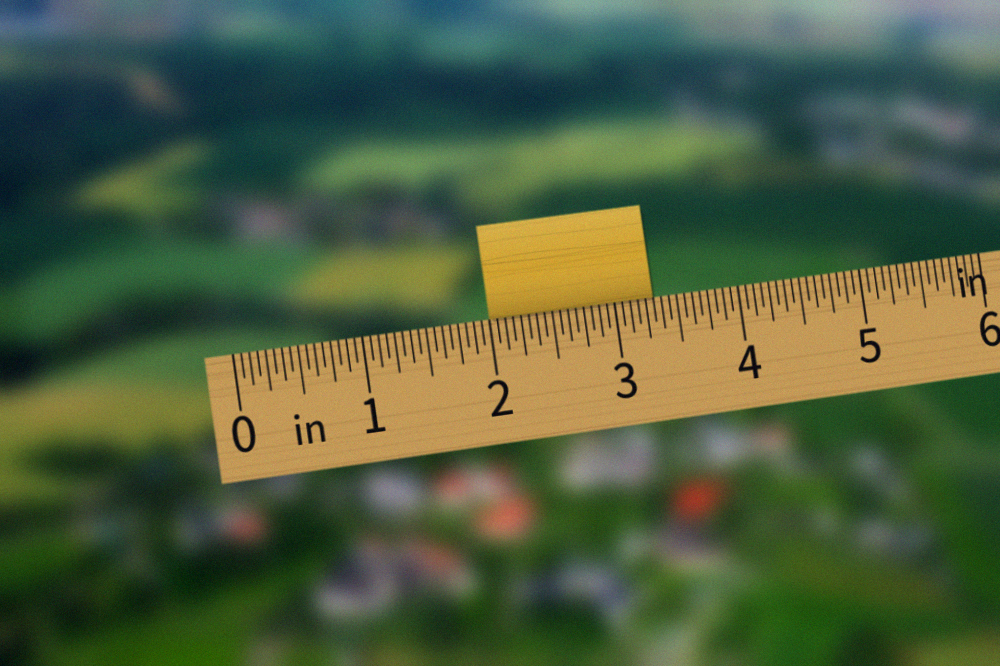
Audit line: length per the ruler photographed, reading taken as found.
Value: 1.3125 in
